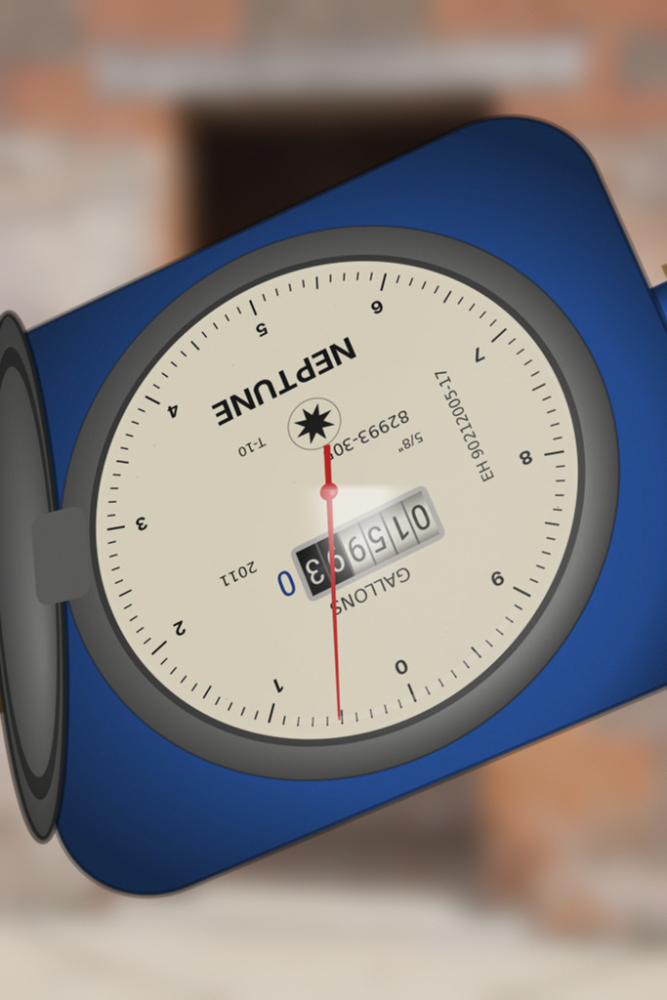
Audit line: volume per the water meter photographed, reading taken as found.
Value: 159930.5 gal
